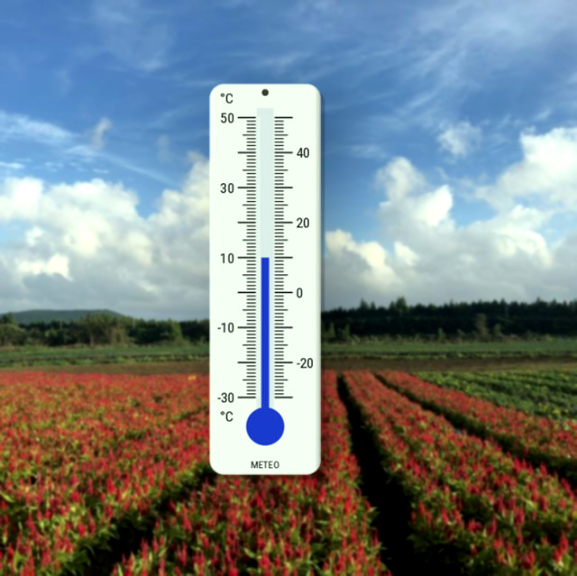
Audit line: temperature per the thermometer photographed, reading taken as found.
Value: 10 °C
